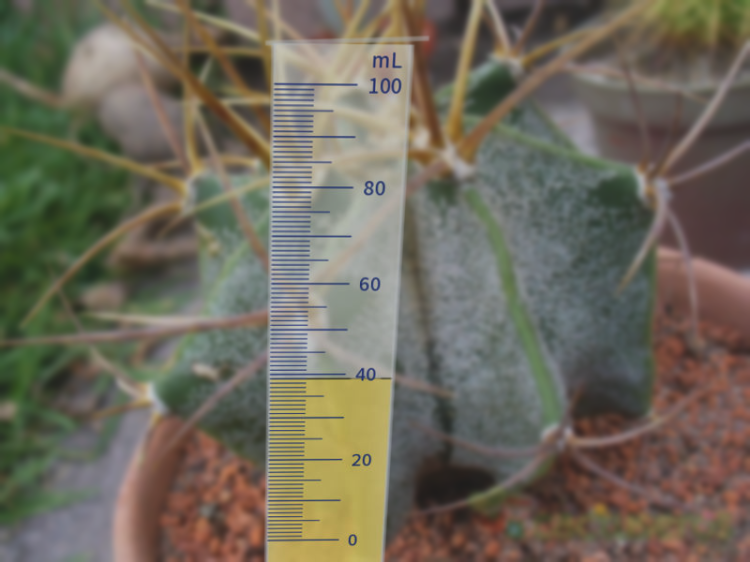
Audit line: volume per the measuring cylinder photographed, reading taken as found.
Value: 39 mL
